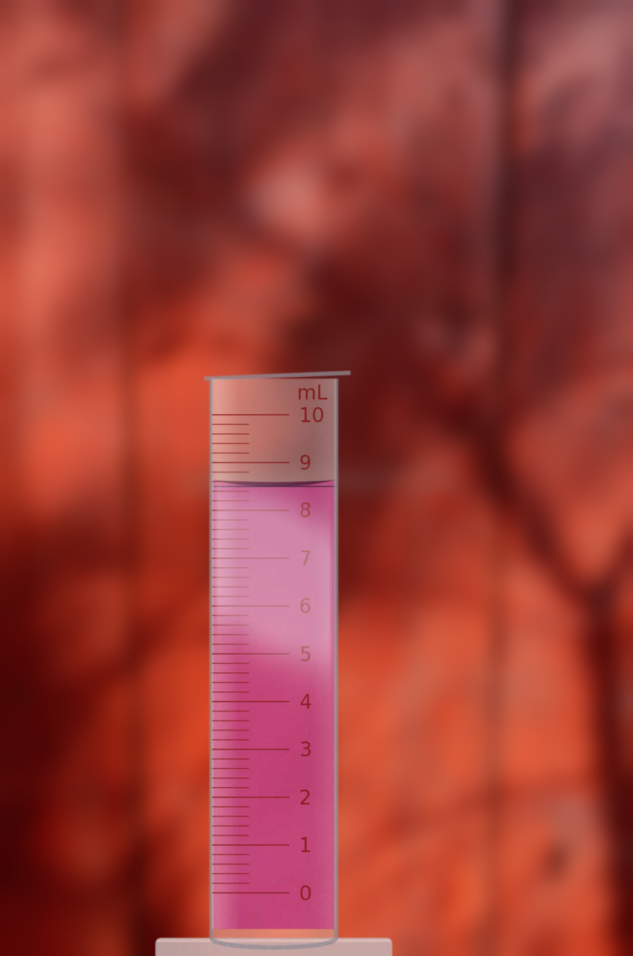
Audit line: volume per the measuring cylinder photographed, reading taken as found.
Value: 8.5 mL
